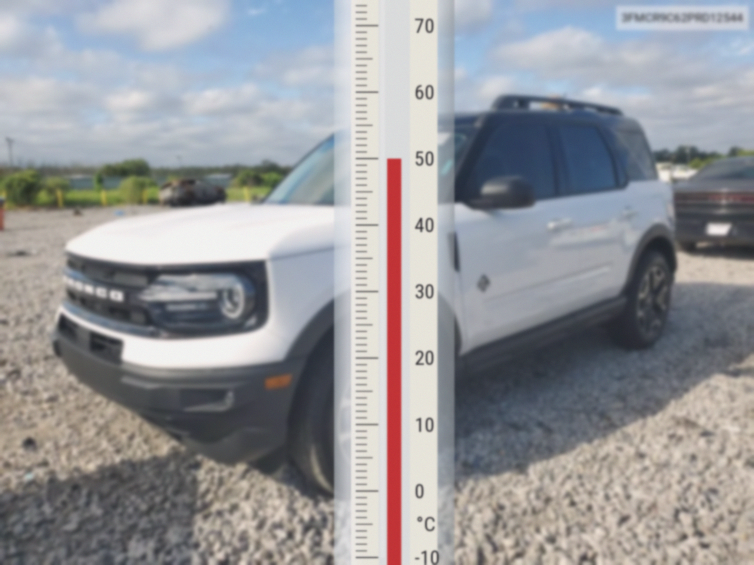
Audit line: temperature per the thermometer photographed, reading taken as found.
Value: 50 °C
